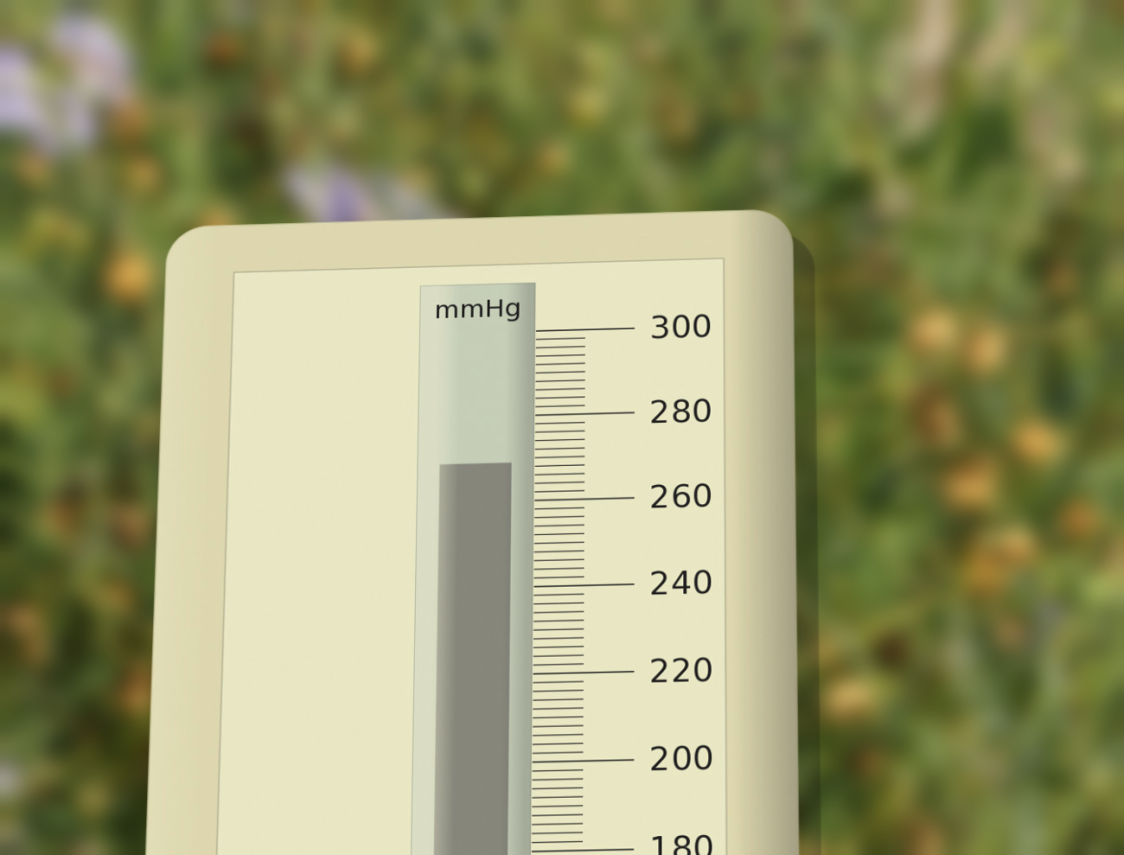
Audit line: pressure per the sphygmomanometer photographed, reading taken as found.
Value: 269 mmHg
